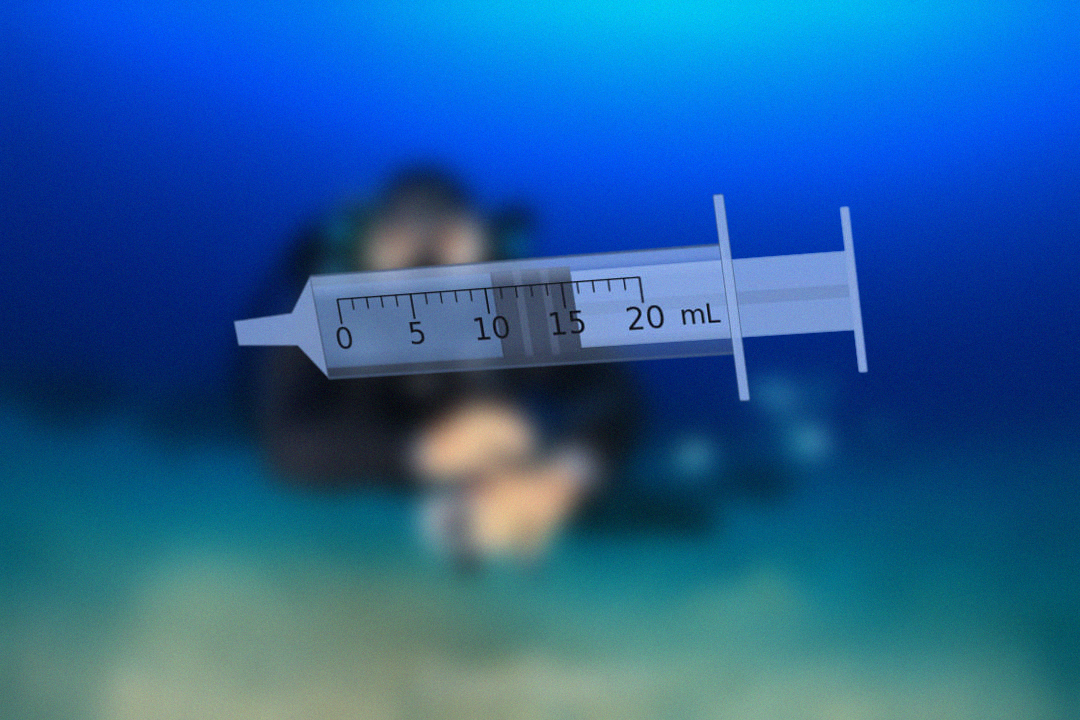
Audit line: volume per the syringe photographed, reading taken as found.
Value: 10.5 mL
